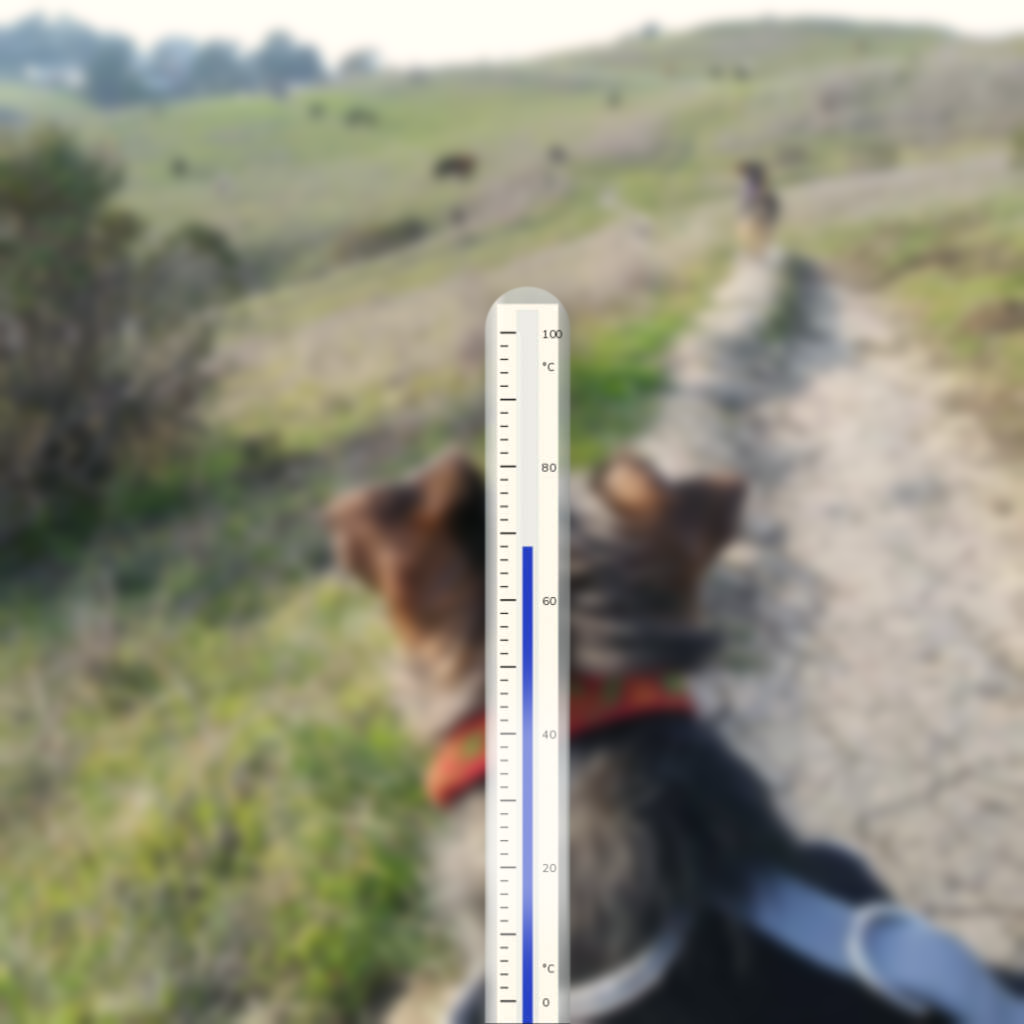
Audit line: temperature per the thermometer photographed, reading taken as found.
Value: 68 °C
